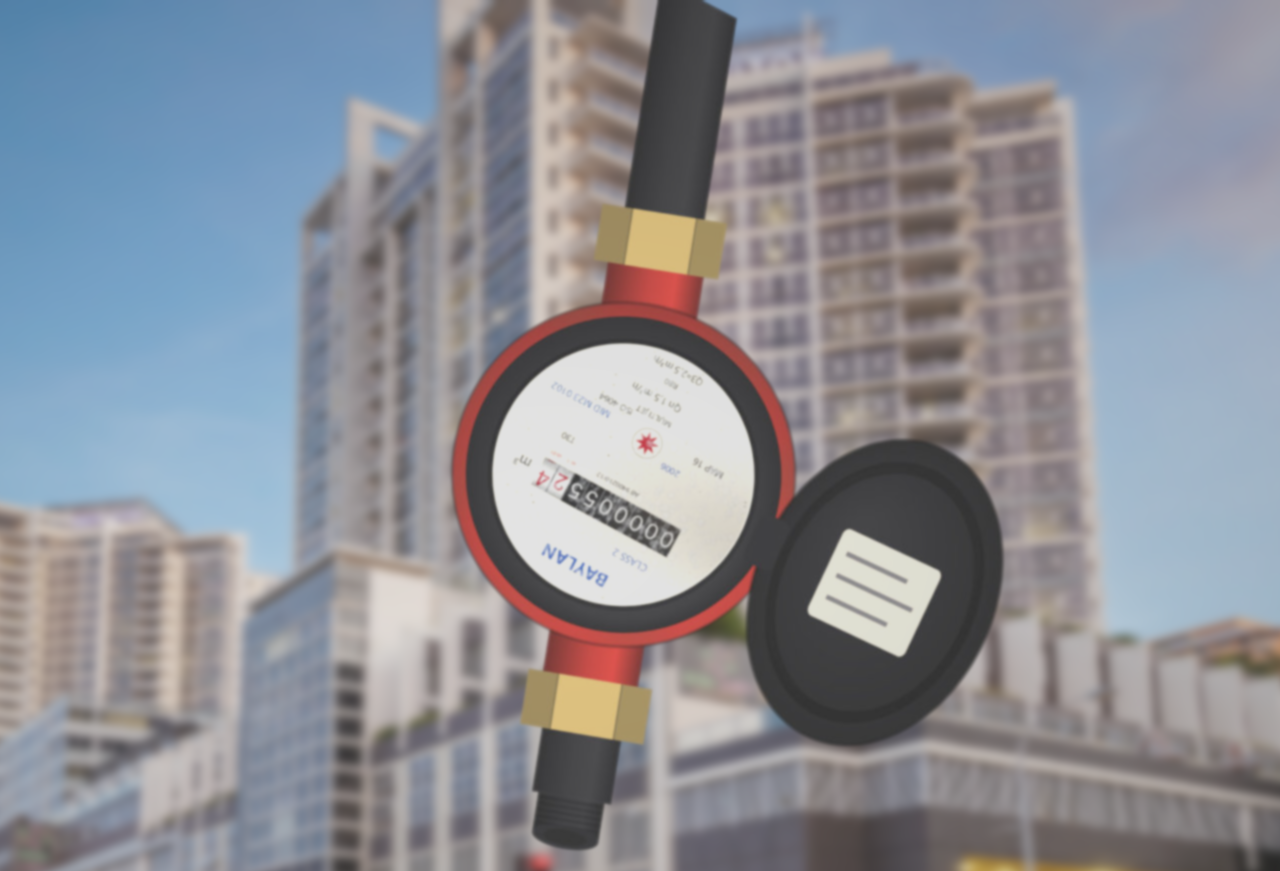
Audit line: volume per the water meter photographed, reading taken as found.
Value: 55.24 m³
